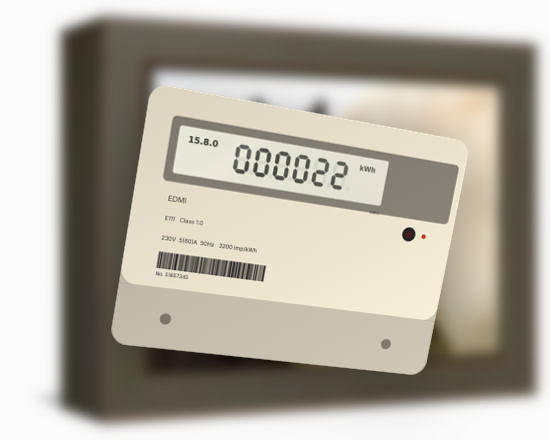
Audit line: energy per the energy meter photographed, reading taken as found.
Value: 22 kWh
